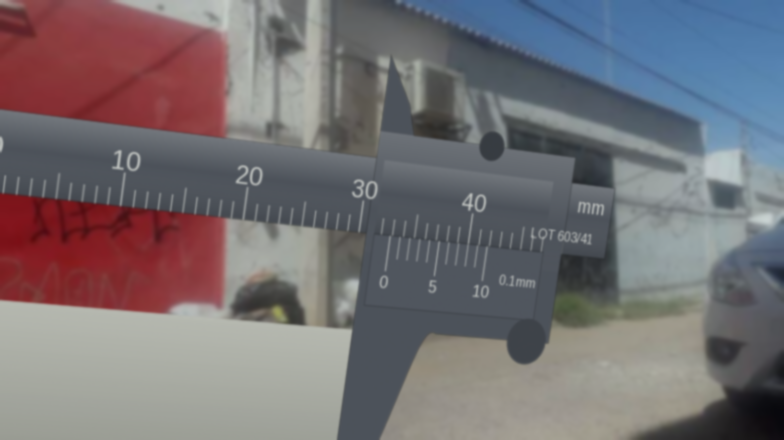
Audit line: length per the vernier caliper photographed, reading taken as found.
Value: 32.8 mm
